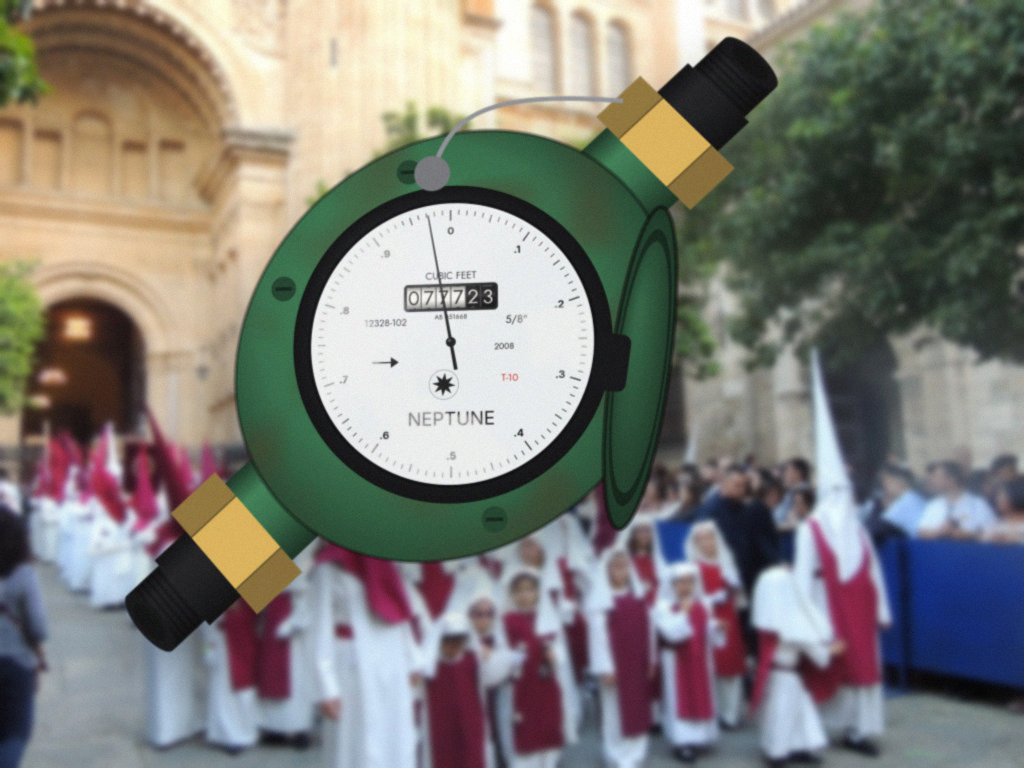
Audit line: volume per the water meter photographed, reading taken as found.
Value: 77722.97 ft³
